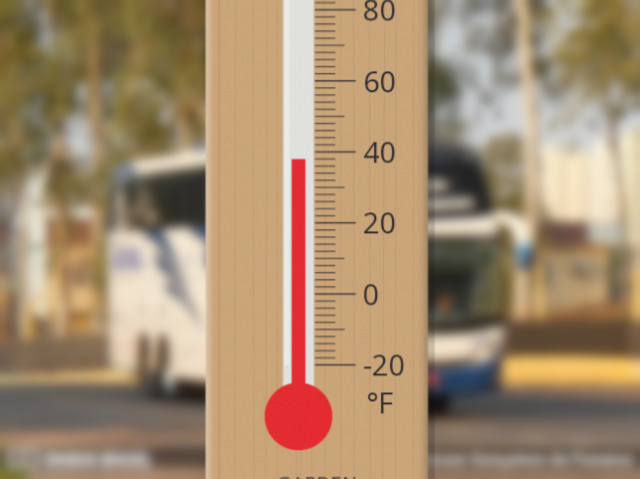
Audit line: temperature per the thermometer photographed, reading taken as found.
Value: 38 °F
